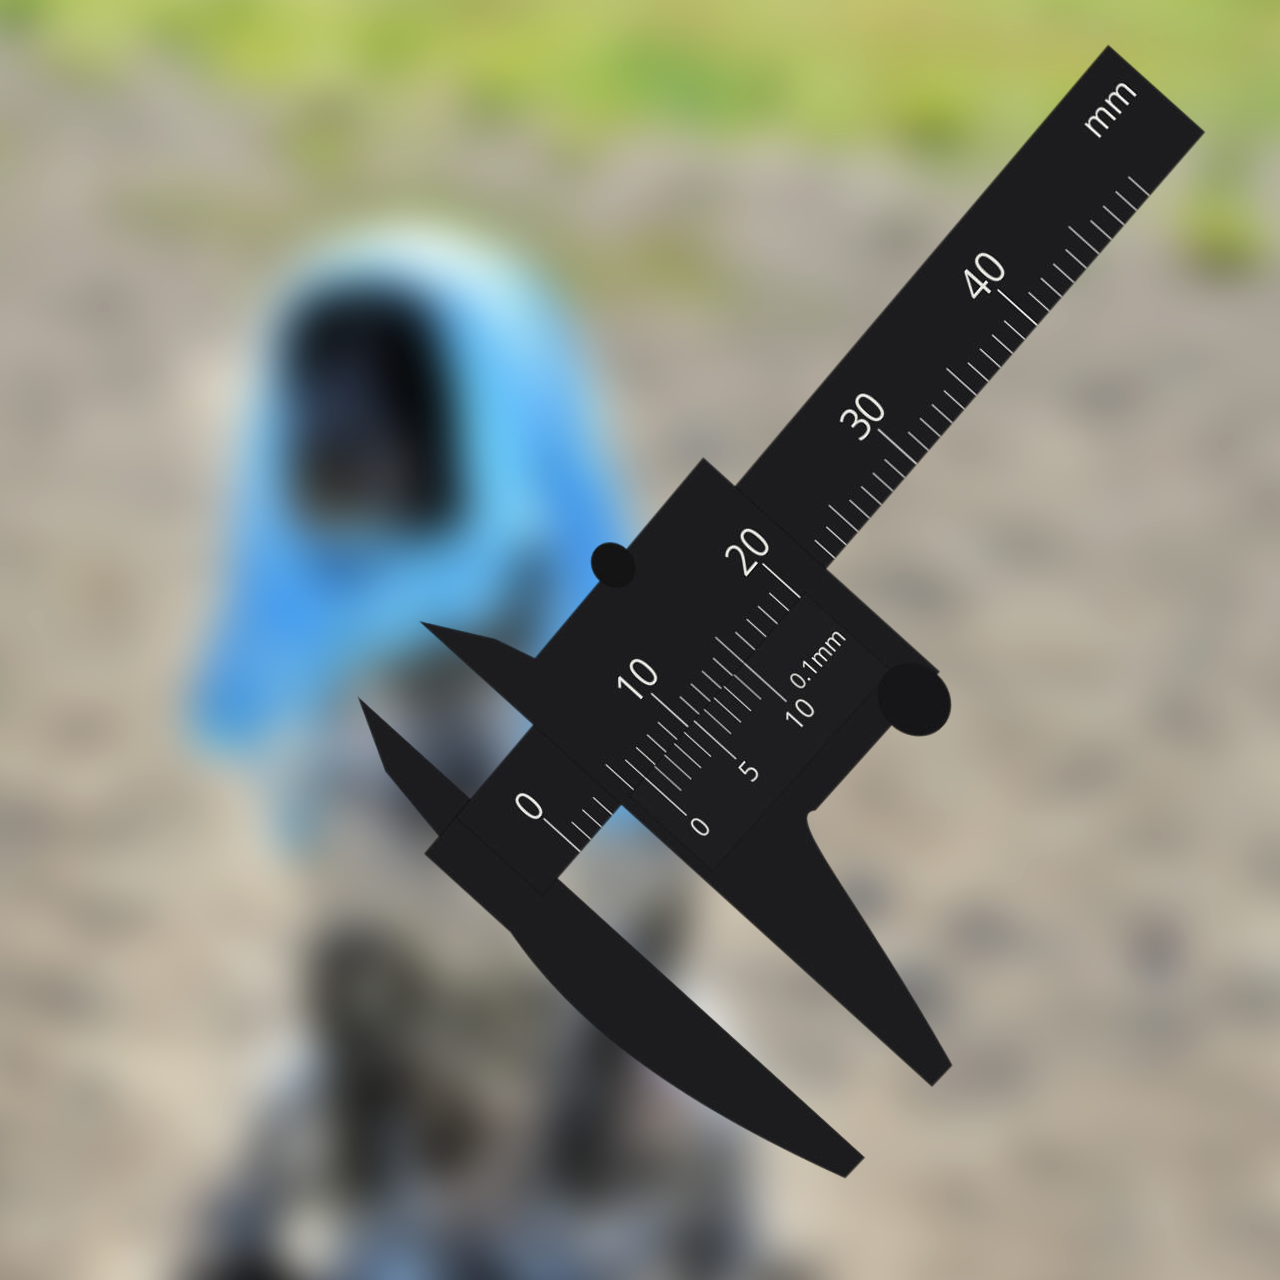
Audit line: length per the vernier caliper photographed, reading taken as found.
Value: 6.0 mm
